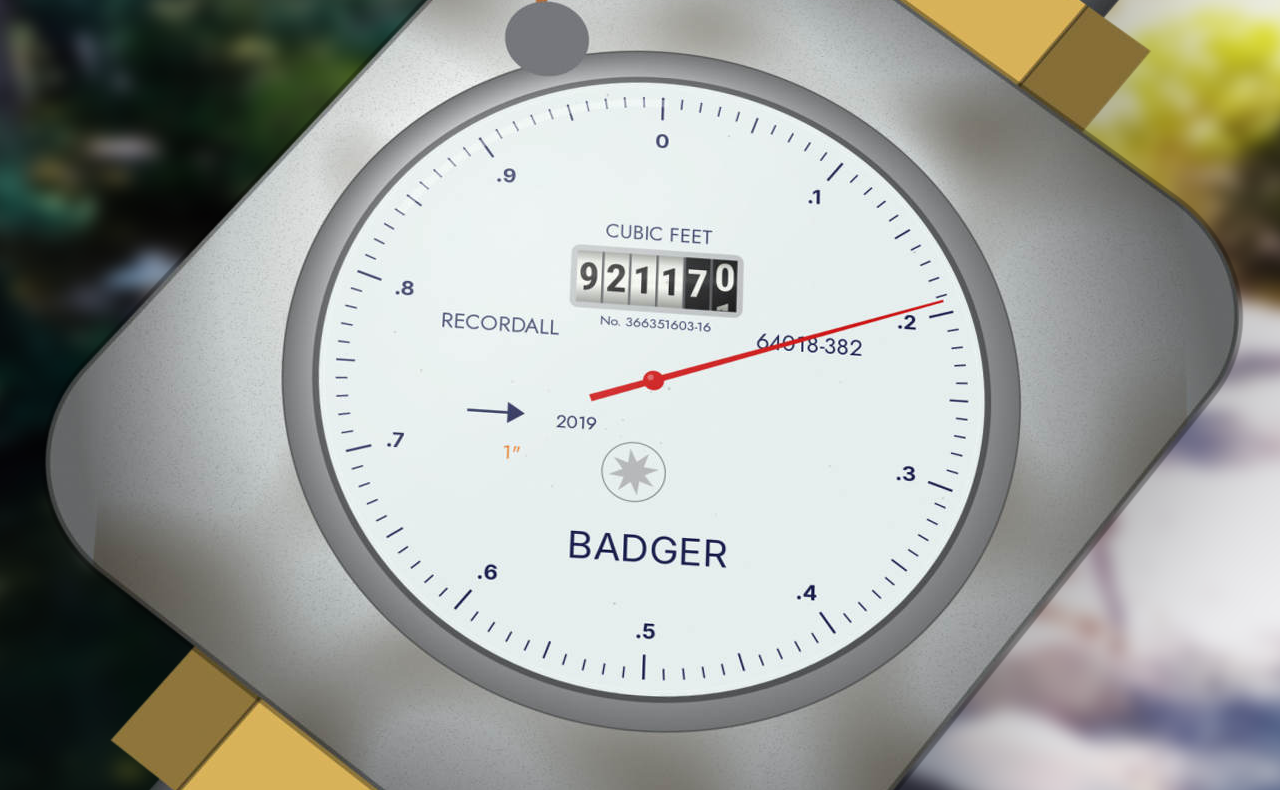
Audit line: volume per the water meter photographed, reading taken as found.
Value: 921170.19 ft³
